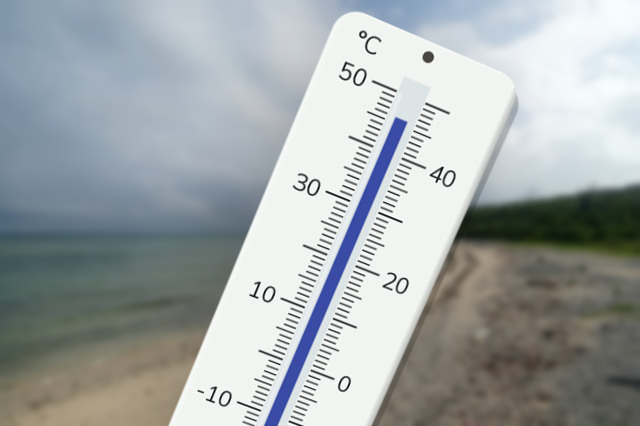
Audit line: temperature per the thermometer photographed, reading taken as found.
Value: 46 °C
